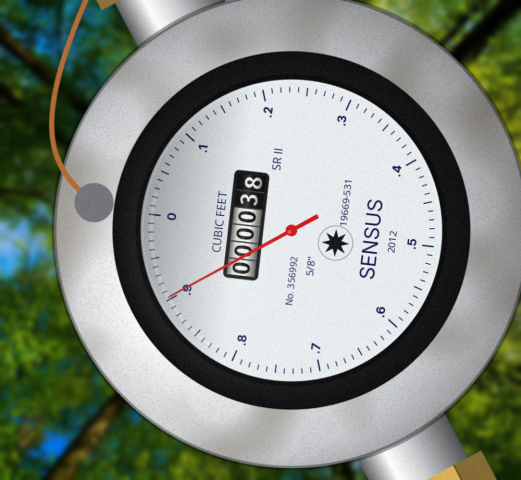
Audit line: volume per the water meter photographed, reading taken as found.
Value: 37.90 ft³
